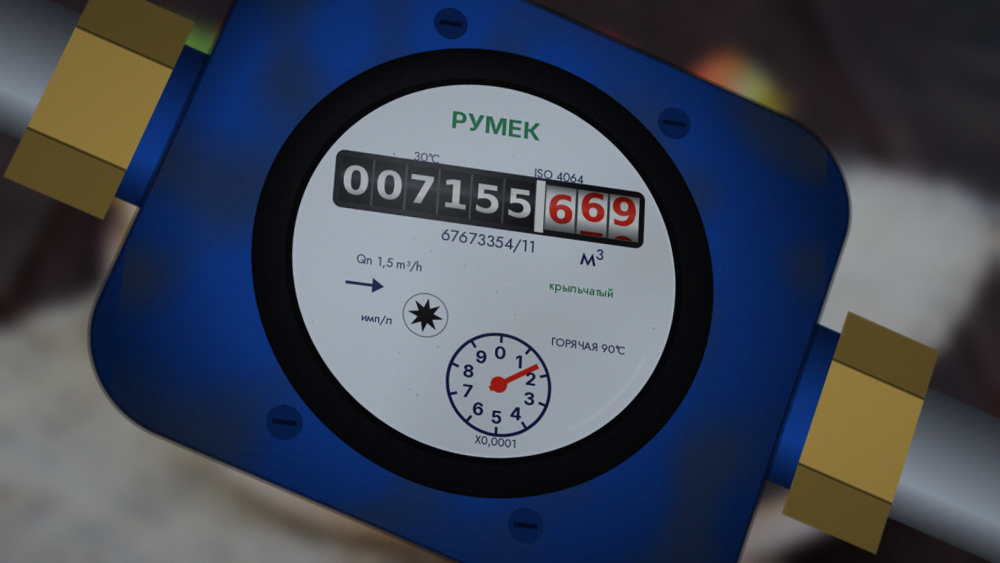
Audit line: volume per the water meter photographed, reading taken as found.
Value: 7155.6691 m³
